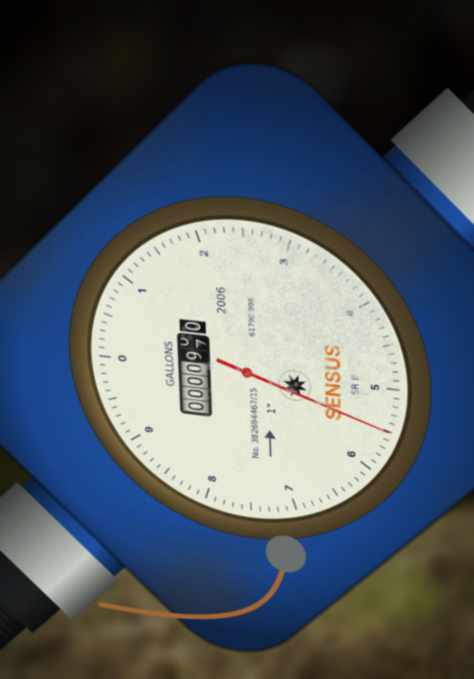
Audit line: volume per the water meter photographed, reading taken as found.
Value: 965.5 gal
